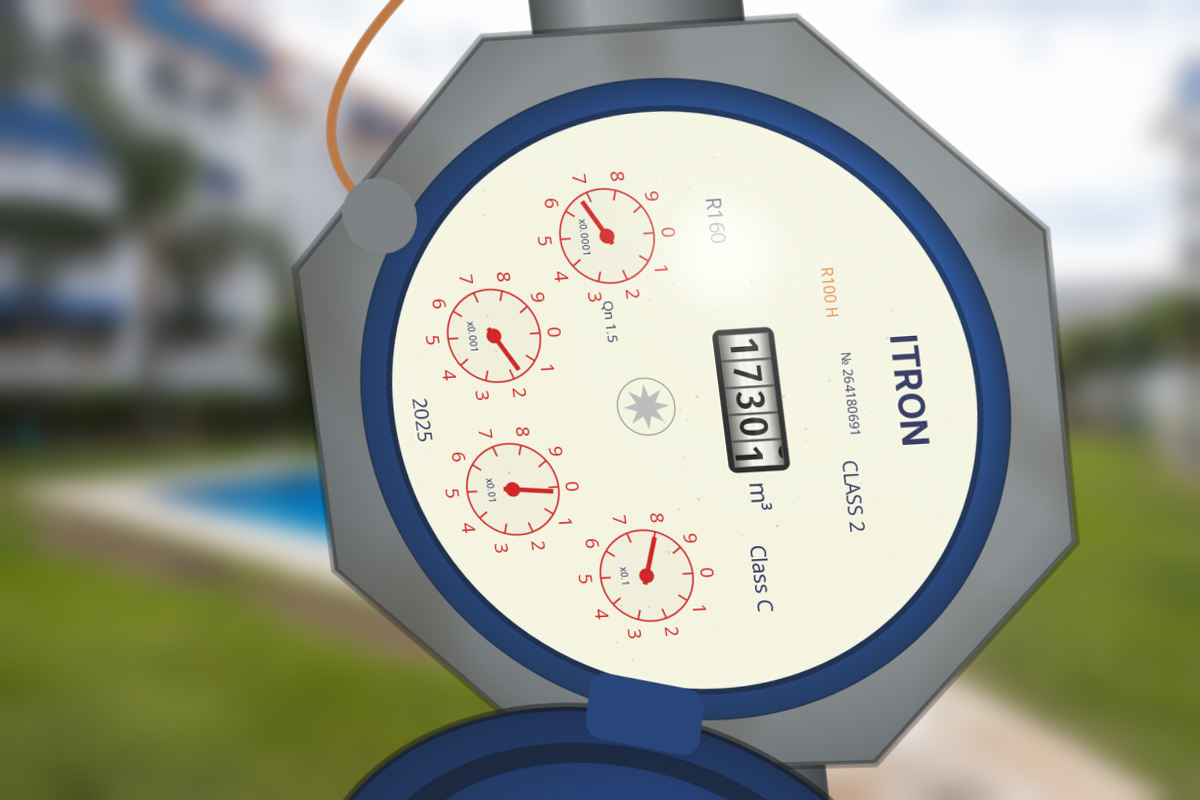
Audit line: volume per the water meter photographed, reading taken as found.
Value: 17300.8016 m³
